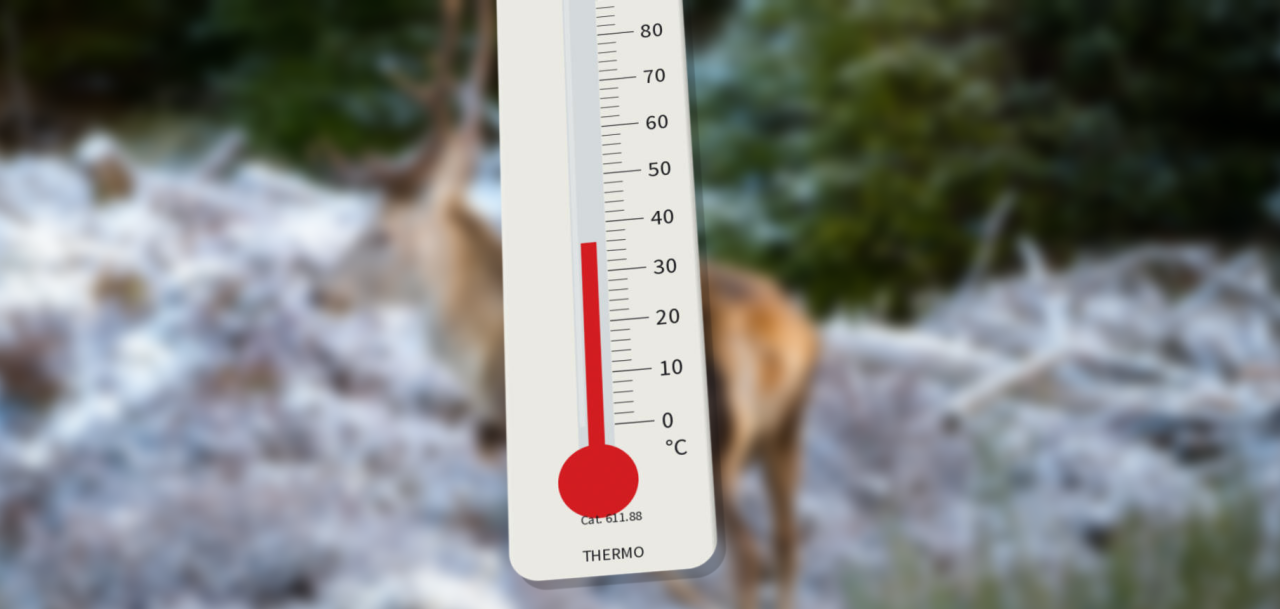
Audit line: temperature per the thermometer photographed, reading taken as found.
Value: 36 °C
